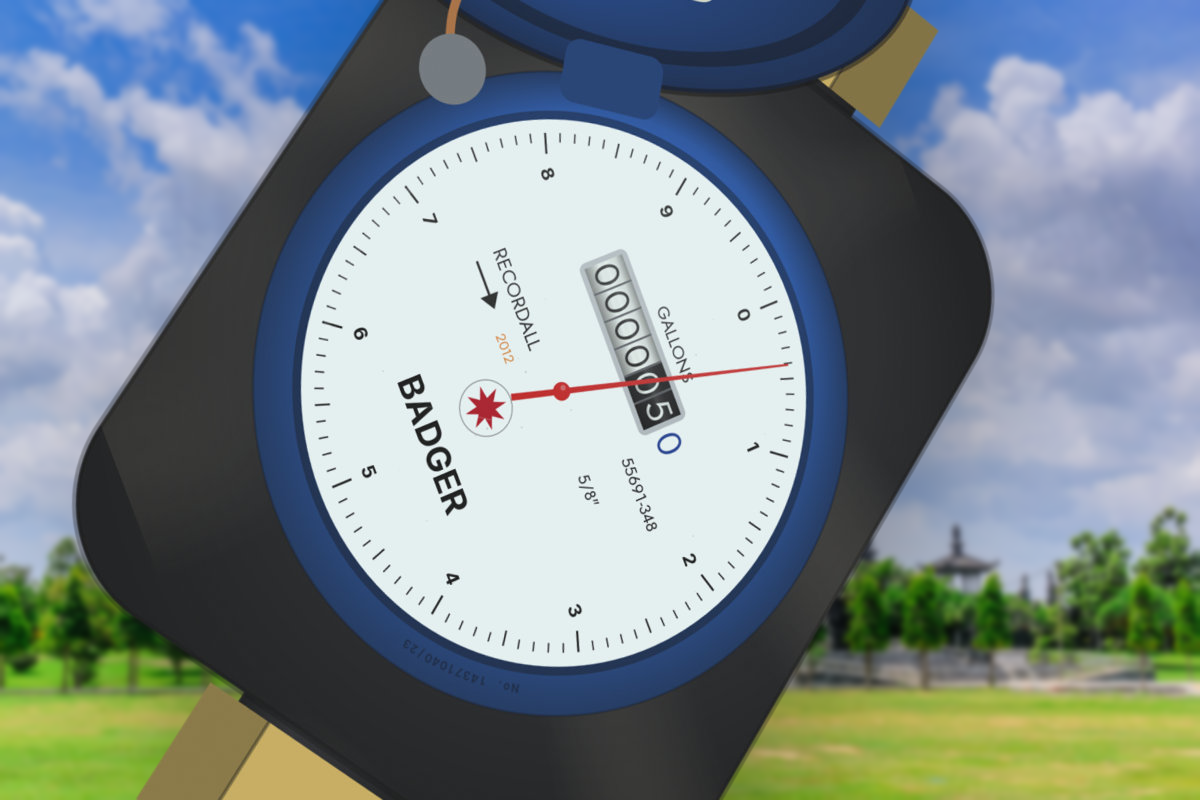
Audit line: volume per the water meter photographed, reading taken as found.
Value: 50.4 gal
